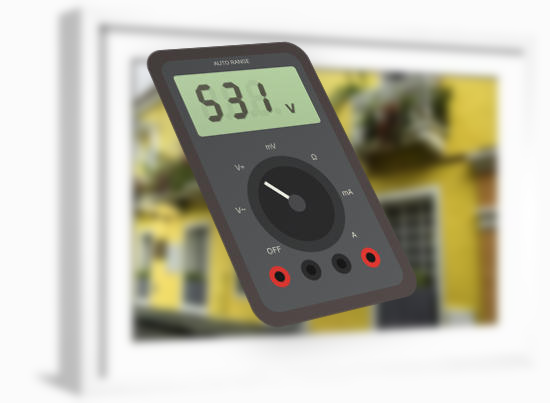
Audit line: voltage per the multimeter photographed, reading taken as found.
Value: 531 V
